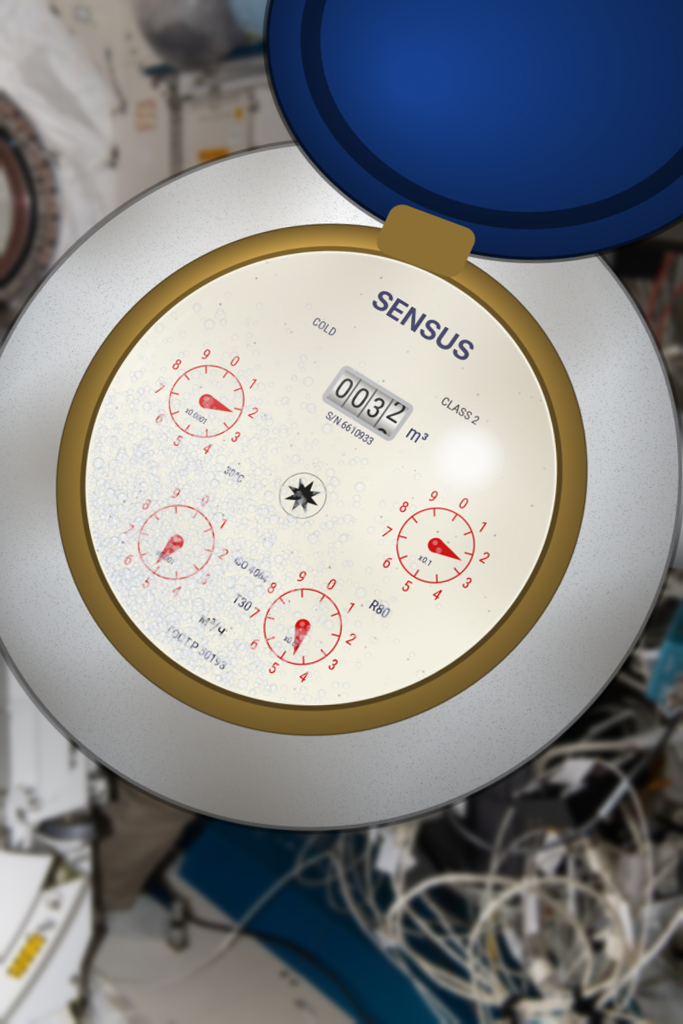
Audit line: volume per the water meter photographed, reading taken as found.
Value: 32.2452 m³
